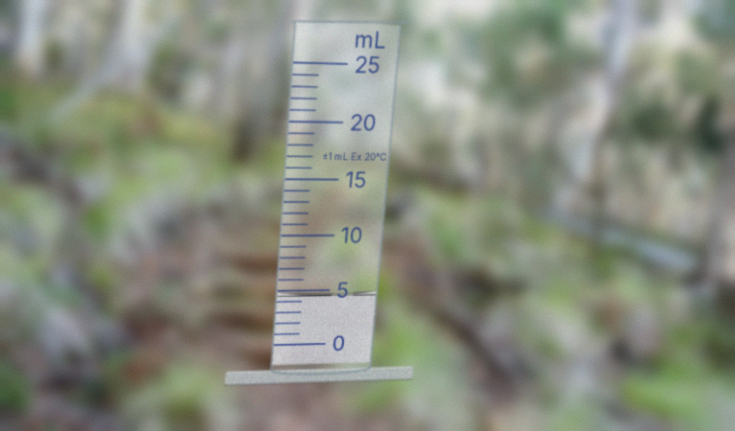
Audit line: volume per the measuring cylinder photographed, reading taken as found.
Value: 4.5 mL
